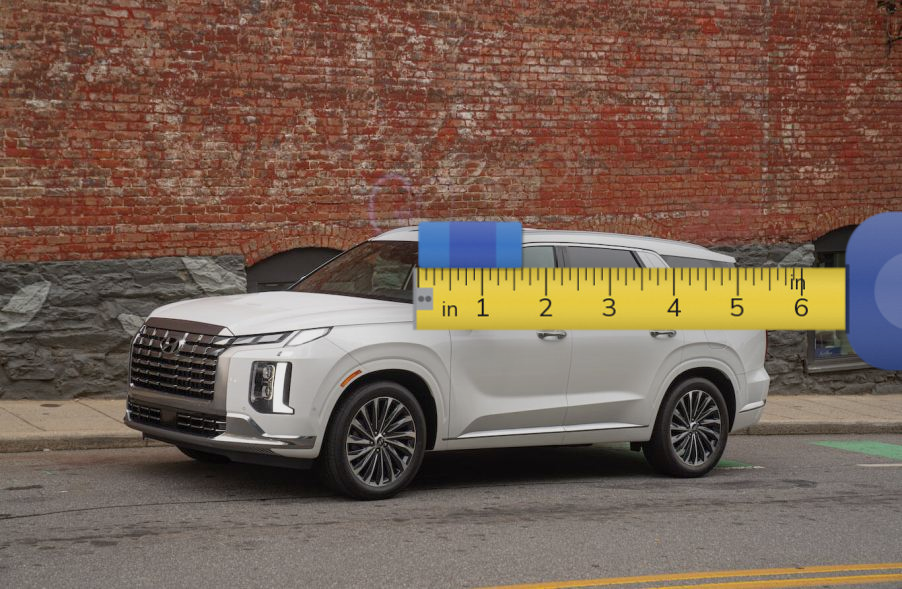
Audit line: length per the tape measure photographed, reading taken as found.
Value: 1.625 in
